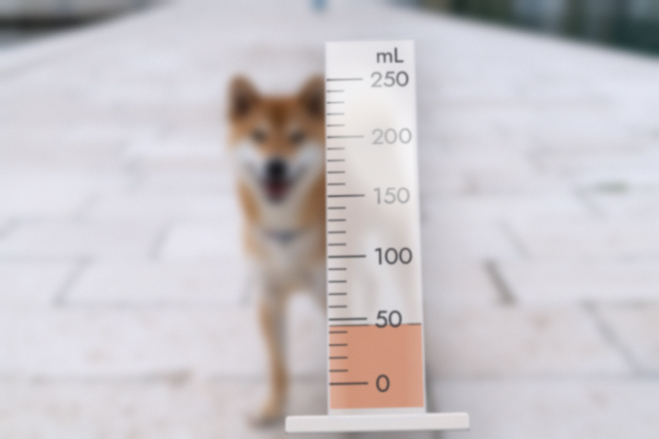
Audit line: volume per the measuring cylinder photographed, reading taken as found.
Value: 45 mL
